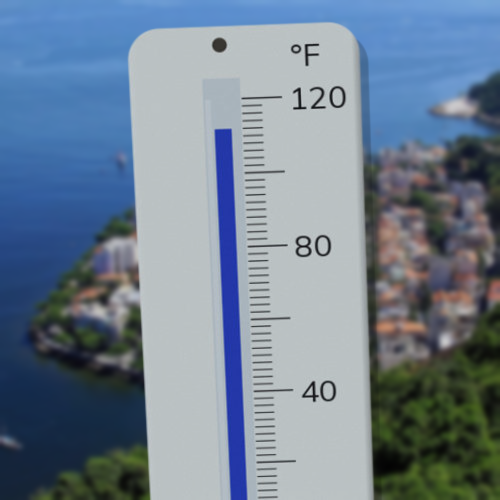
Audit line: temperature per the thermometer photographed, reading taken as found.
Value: 112 °F
